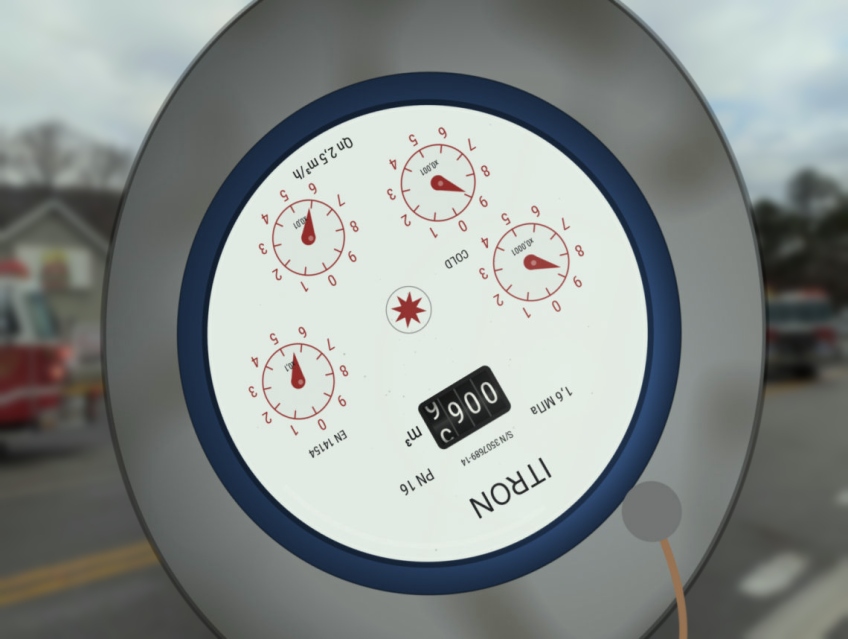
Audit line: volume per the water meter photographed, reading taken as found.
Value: 65.5588 m³
